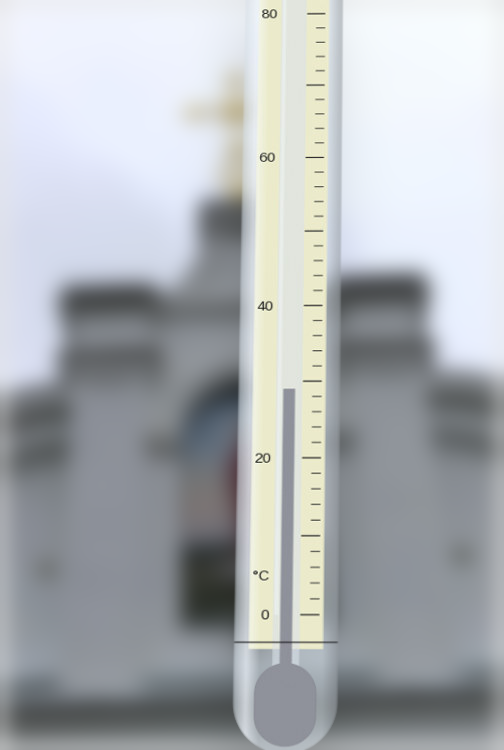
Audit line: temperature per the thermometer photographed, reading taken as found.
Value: 29 °C
